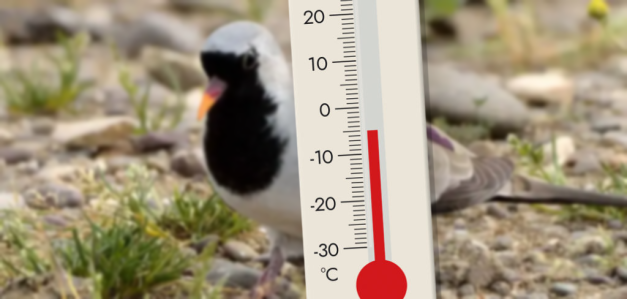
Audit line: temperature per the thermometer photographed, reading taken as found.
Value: -5 °C
